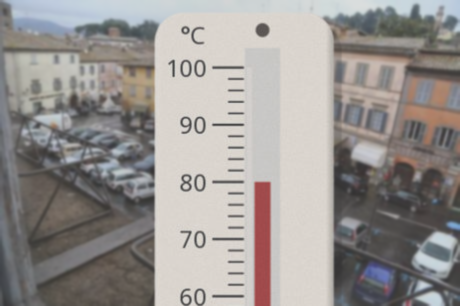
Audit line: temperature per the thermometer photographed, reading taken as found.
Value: 80 °C
